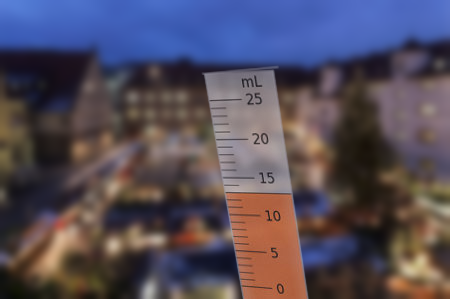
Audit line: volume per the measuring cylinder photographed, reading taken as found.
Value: 13 mL
